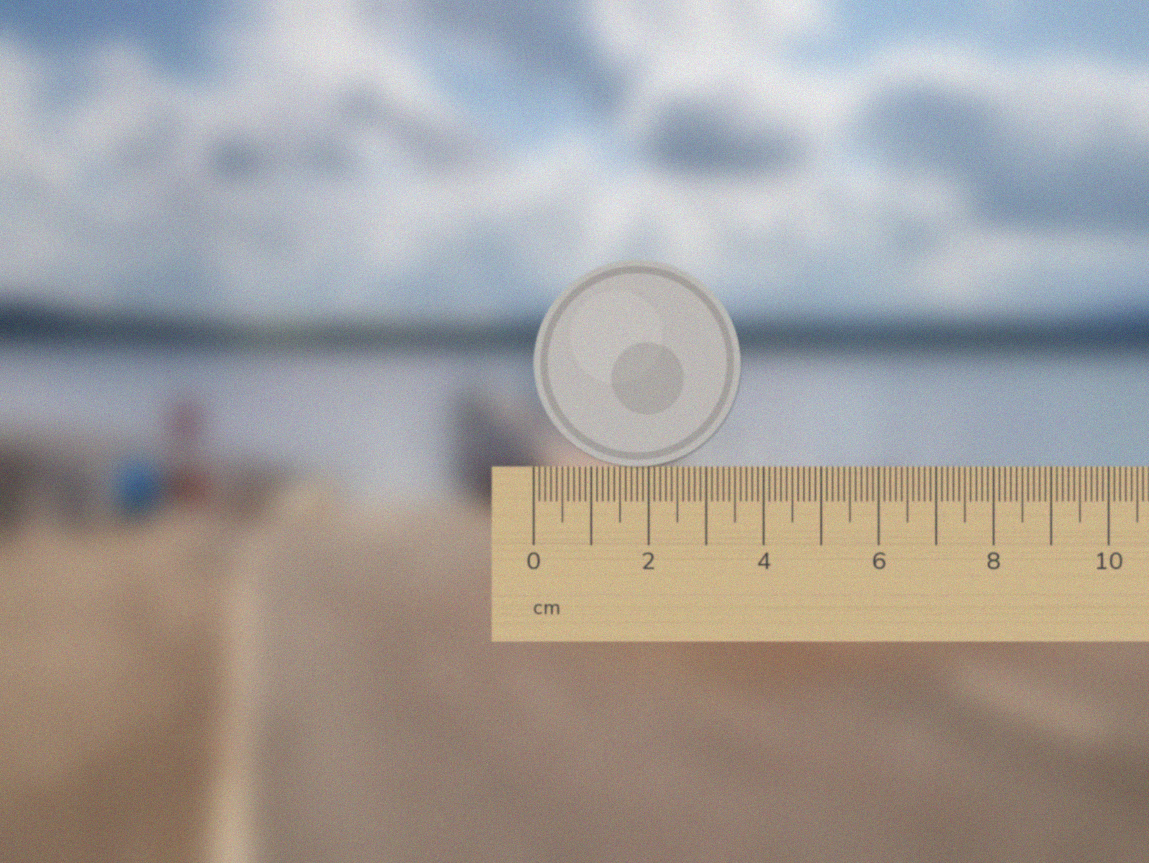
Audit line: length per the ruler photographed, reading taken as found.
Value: 3.6 cm
